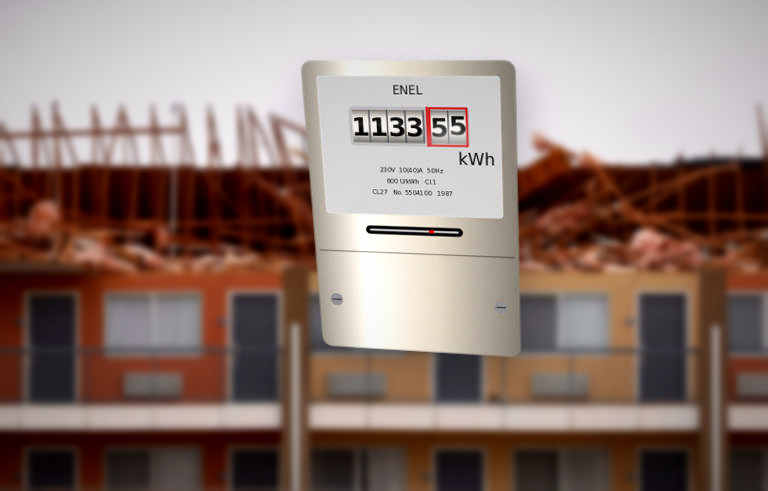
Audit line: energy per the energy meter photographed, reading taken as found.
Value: 1133.55 kWh
